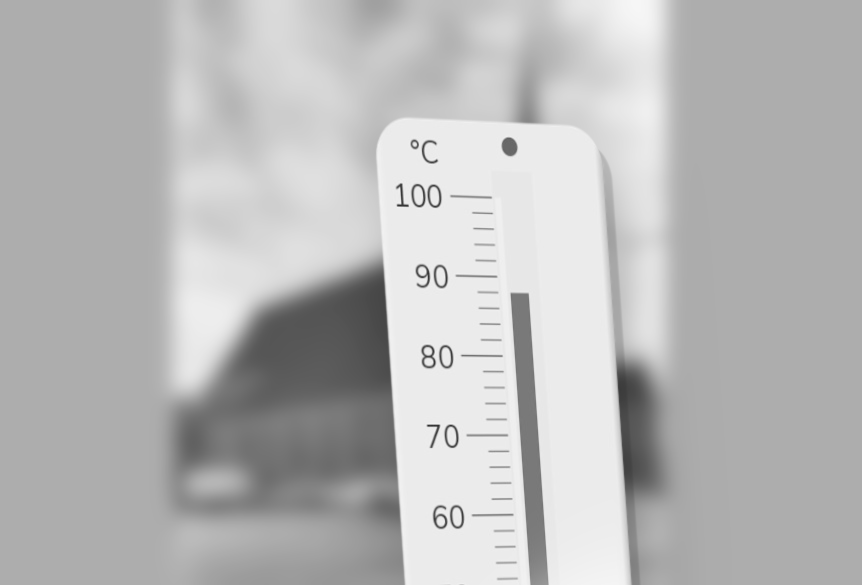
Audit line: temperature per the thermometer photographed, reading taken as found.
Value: 88 °C
